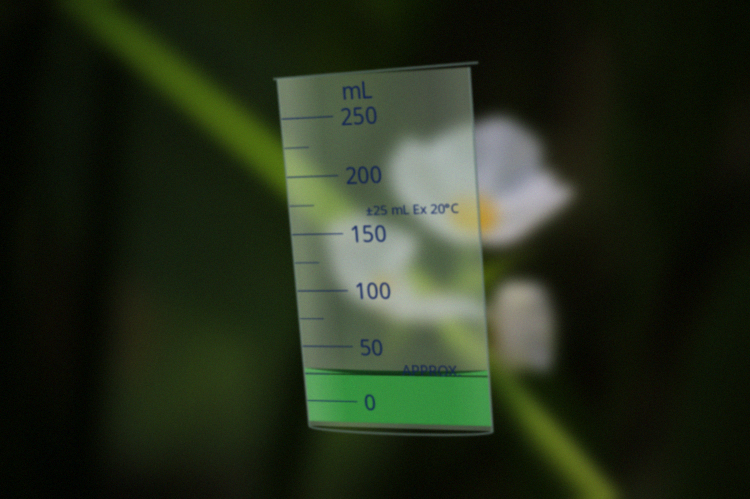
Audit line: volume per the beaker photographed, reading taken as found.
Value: 25 mL
